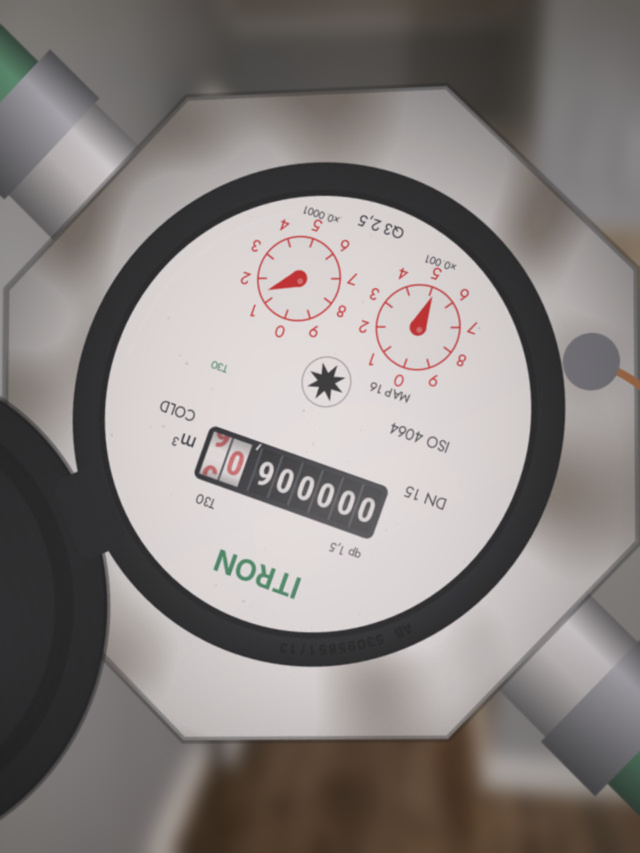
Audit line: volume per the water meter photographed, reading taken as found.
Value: 6.0551 m³
